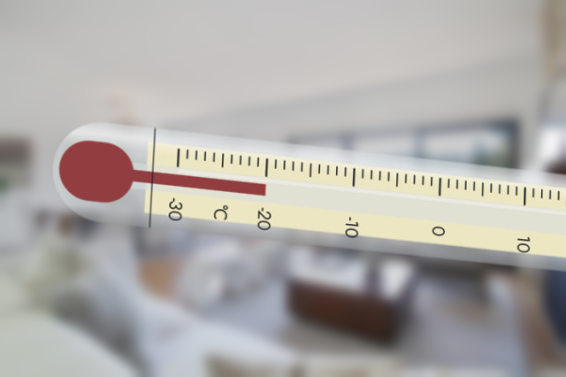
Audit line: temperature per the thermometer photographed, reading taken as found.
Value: -20 °C
